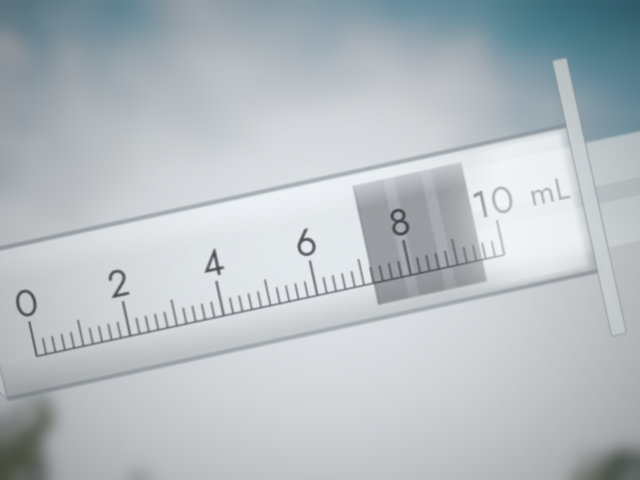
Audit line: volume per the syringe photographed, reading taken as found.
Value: 7.2 mL
